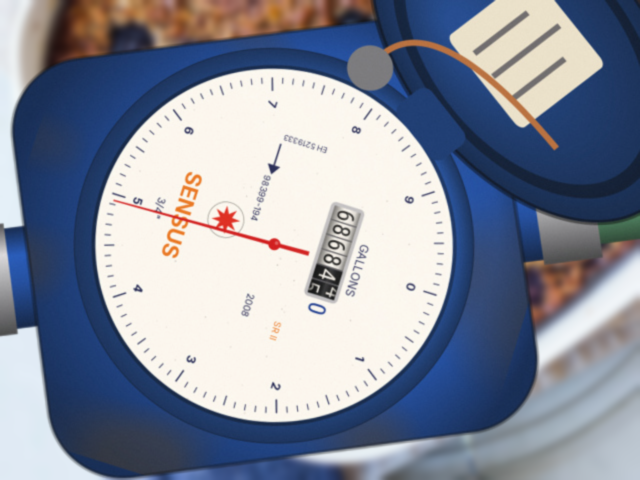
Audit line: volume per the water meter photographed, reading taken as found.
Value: 6868444.9 gal
